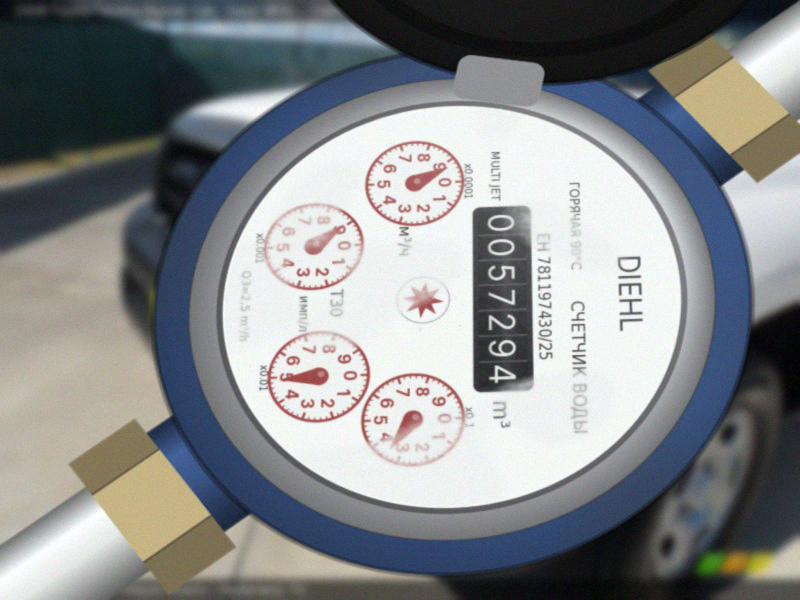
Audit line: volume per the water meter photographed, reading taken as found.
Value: 57294.3489 m³
